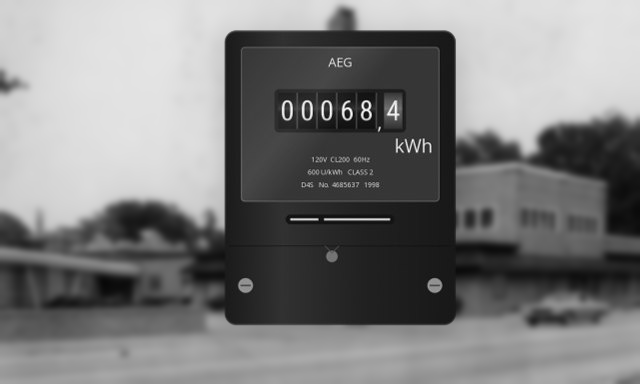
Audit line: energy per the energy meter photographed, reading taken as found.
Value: 68.4 kWh
